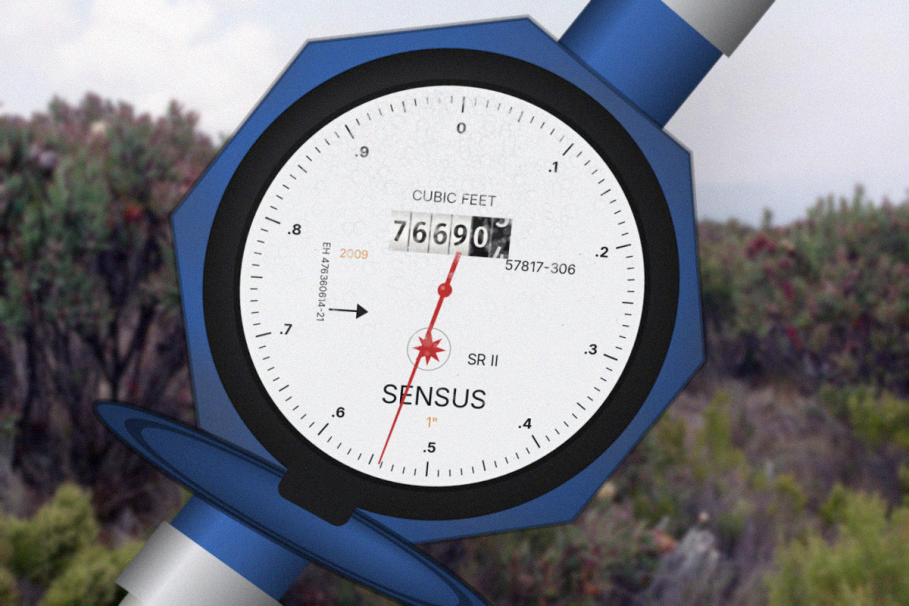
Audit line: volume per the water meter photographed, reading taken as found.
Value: 766903.54 ft³
